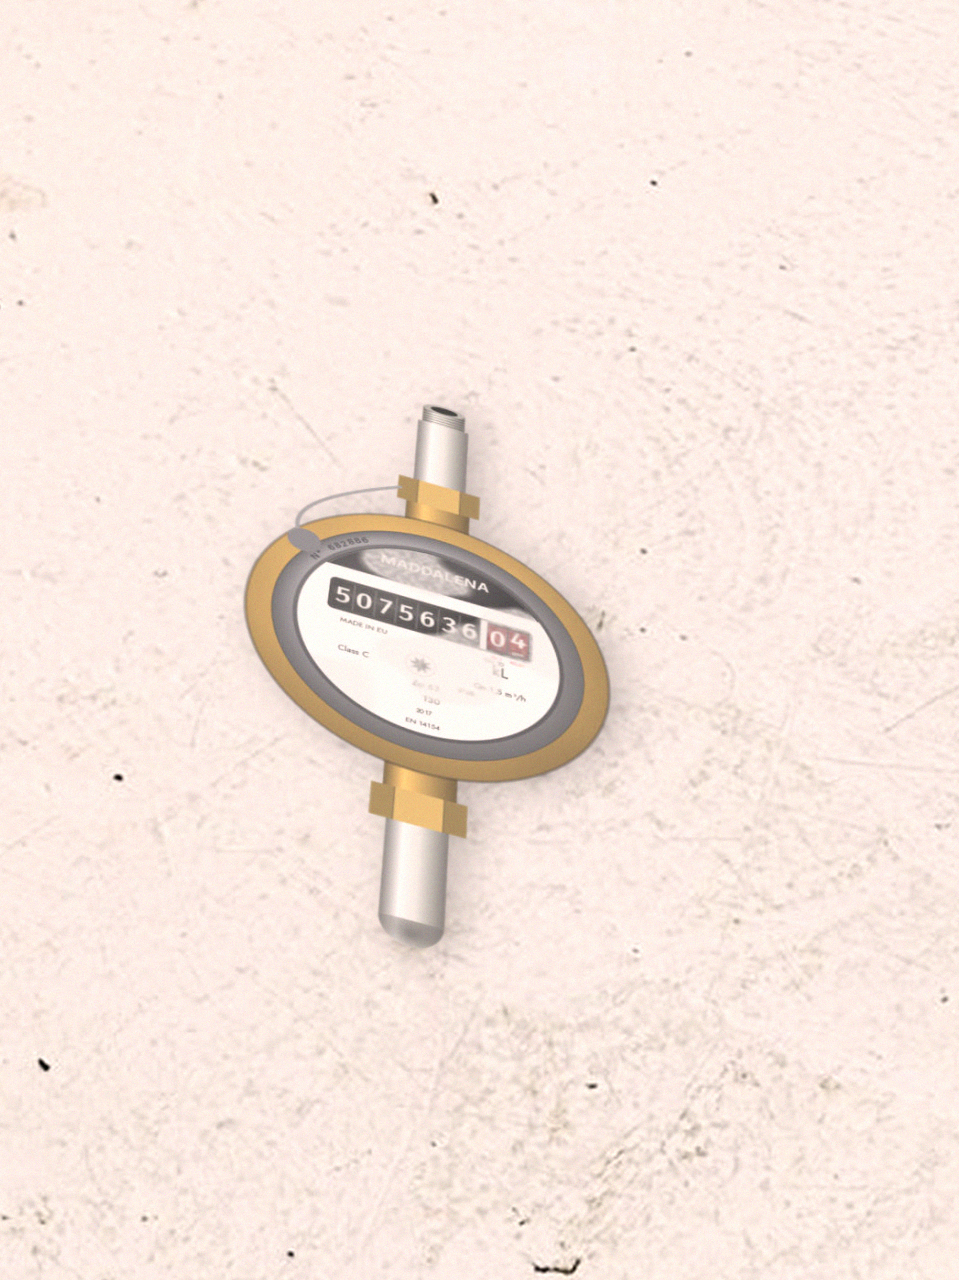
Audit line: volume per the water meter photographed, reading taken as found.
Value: 5075636.04 kL
